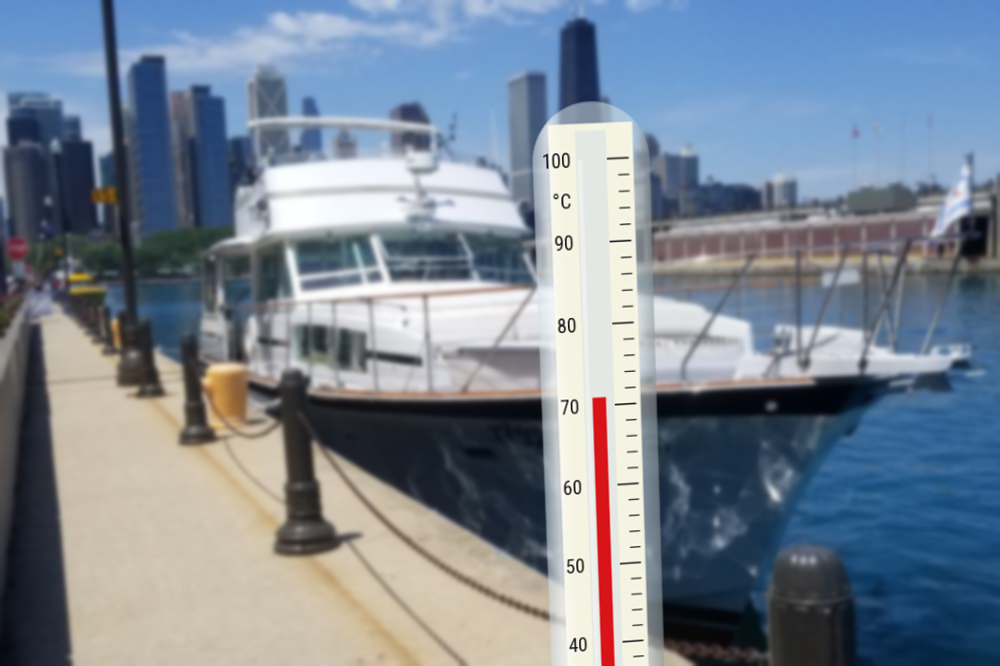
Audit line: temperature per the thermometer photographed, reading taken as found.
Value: 71 °C
